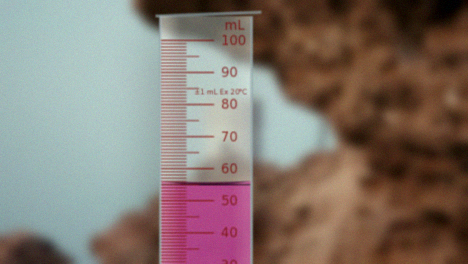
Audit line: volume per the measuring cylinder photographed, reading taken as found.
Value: 55 mL
